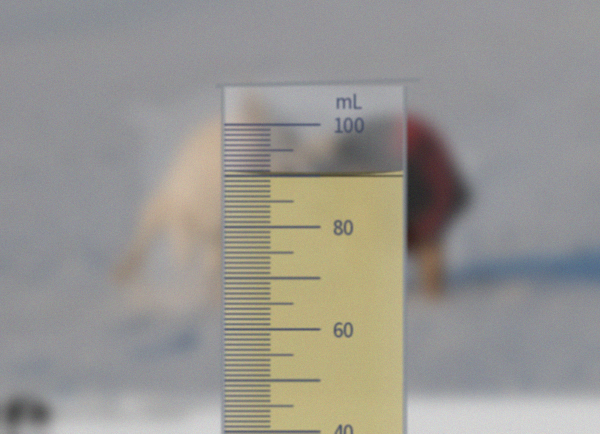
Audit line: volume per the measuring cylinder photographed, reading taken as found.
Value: 90 mL
